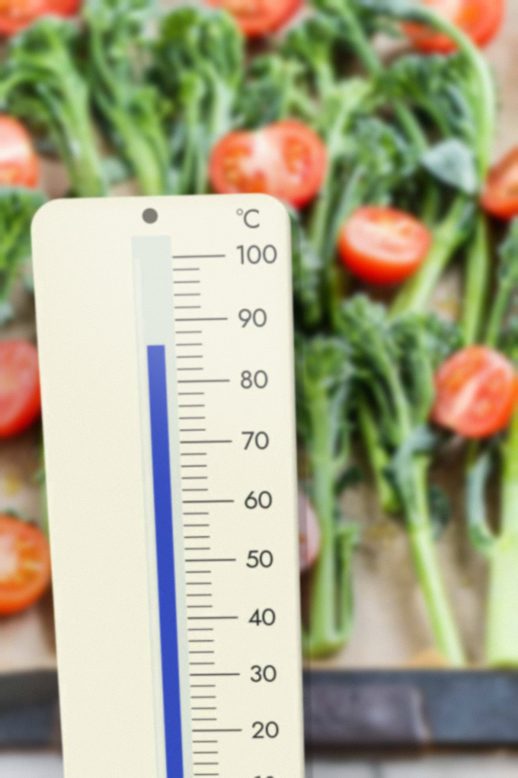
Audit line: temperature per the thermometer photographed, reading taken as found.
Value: 86 °C
